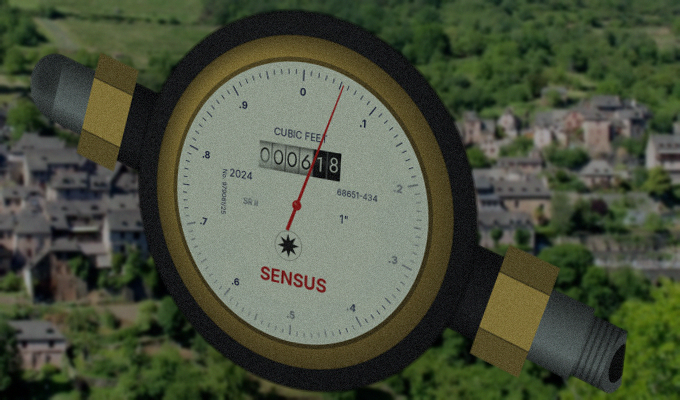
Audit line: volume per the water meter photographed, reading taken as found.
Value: 618.05 ft³
